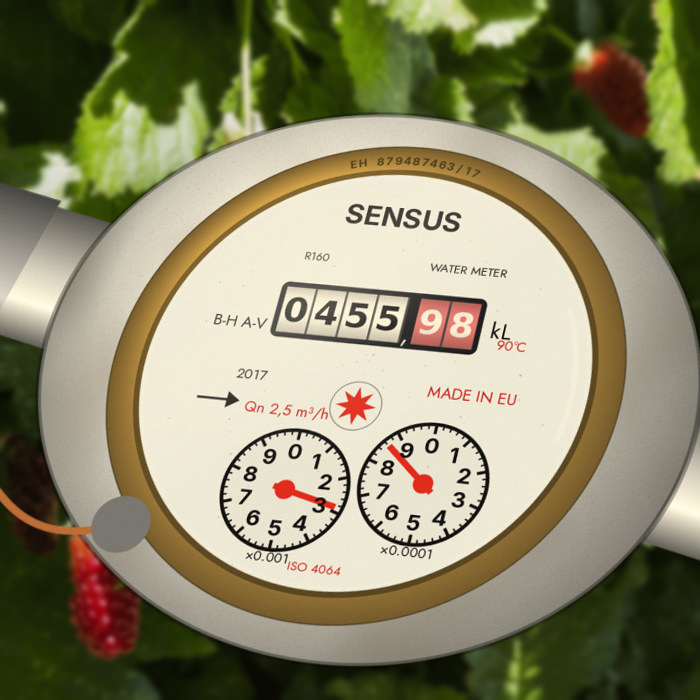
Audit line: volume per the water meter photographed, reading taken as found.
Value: 455.9828 kL
